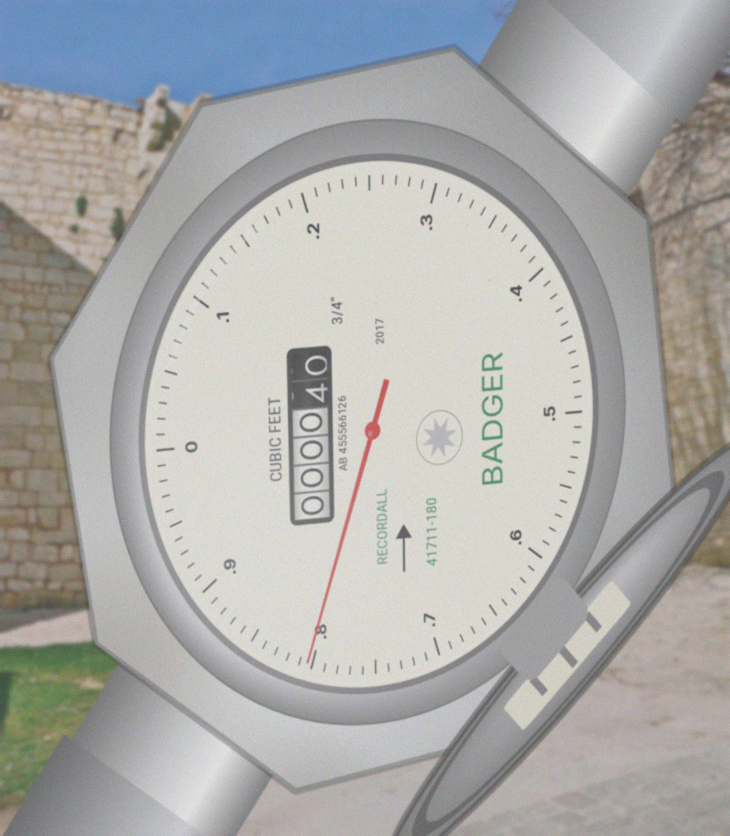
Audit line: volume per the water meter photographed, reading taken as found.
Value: 39.80 ft³
